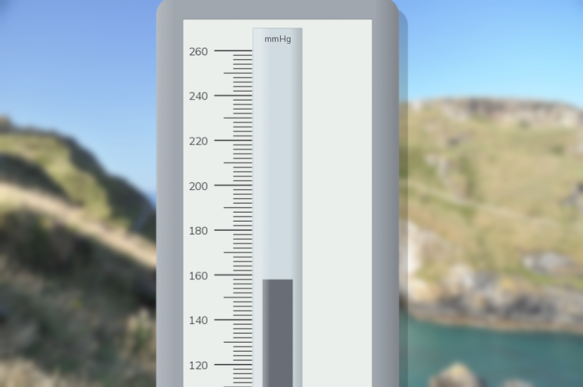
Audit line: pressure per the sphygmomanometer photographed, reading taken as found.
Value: 158 mmHg
